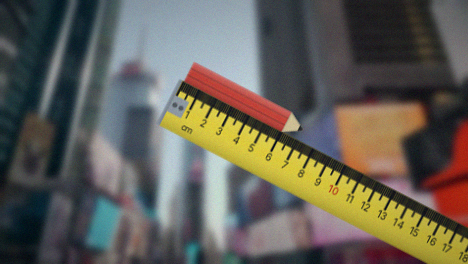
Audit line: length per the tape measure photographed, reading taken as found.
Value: 7 cm
